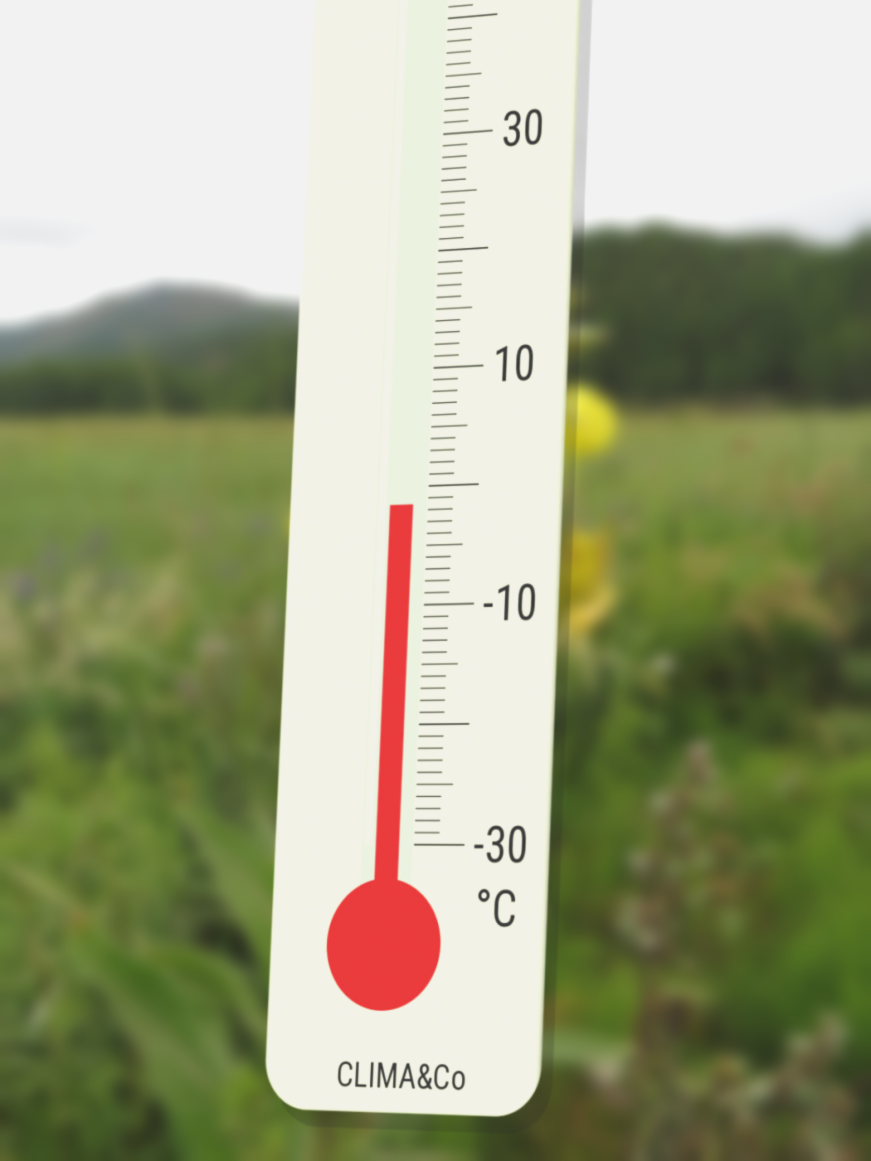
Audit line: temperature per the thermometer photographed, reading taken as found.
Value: -1.5 °C
